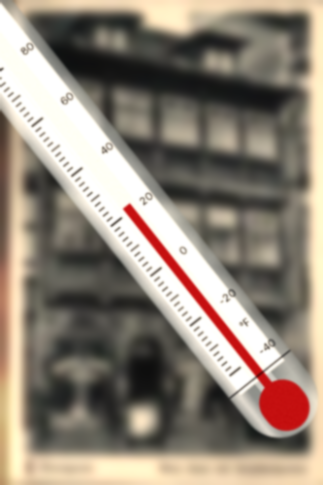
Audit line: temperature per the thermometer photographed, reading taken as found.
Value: 22 °F
